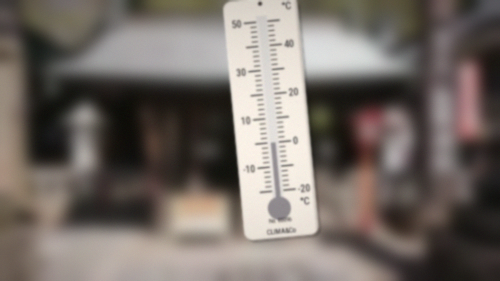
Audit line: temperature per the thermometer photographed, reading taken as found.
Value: 0 °C
